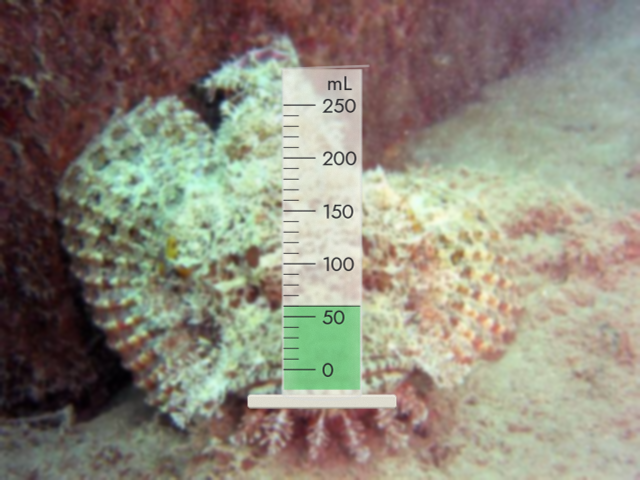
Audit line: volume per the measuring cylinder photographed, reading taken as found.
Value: 60 mL
